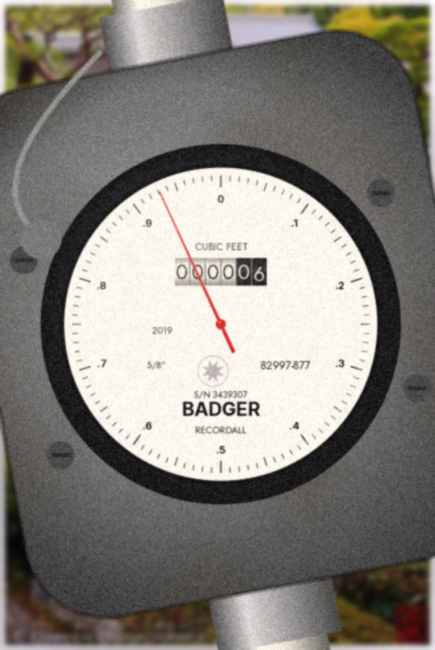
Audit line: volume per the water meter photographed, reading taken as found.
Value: 5.93 ft³
